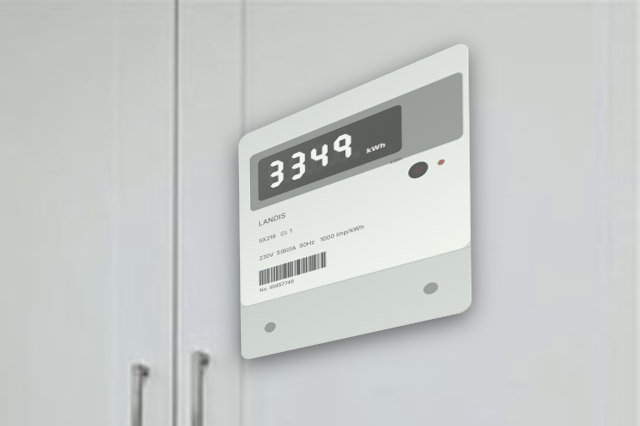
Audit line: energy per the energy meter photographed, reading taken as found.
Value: 3349 kWh
